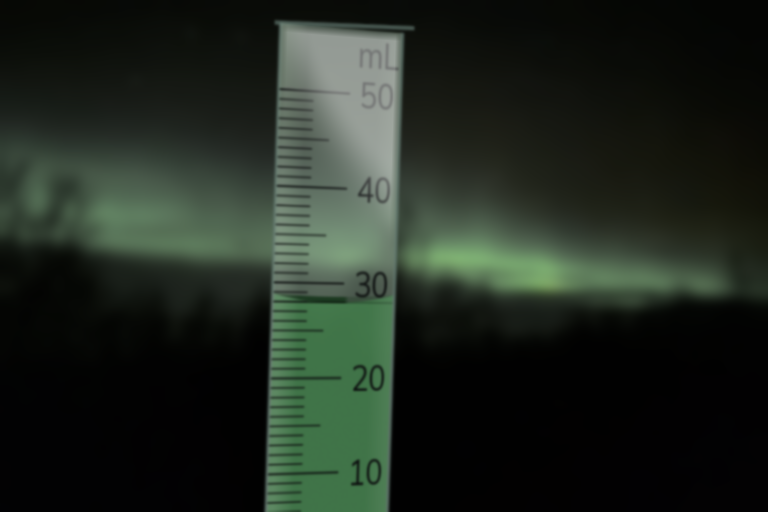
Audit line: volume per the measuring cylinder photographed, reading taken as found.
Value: 28 mL
